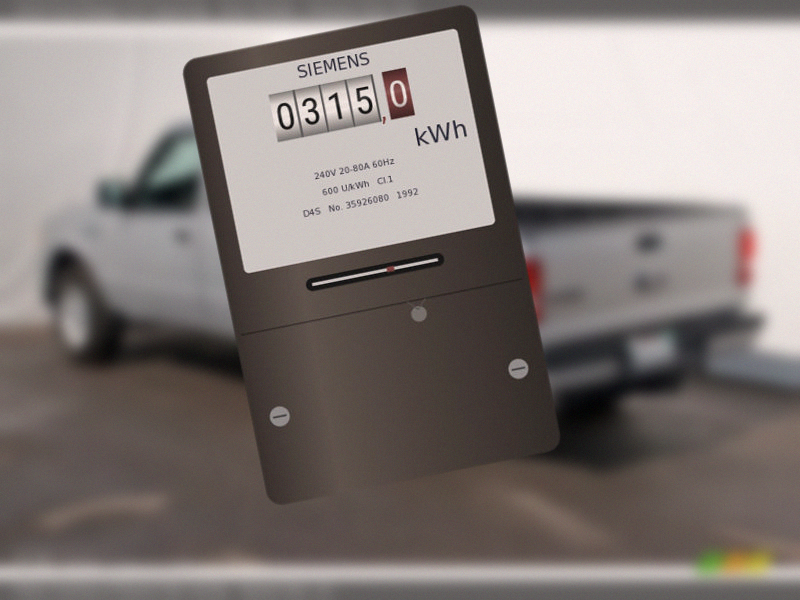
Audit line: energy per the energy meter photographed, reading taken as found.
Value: 315.0 kWh
